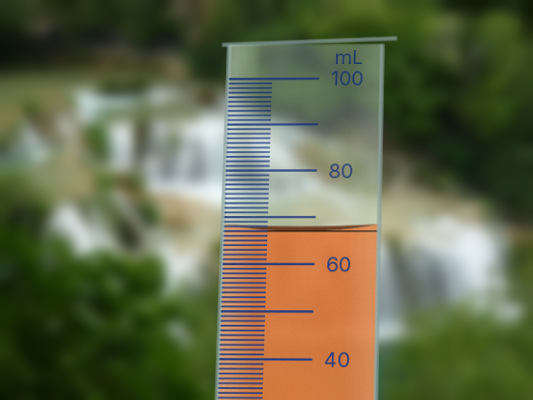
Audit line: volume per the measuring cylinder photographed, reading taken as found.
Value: 67 mL
